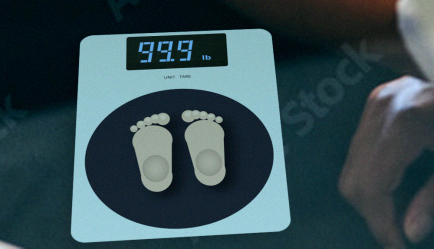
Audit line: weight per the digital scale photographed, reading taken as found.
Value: 99.9 lb
